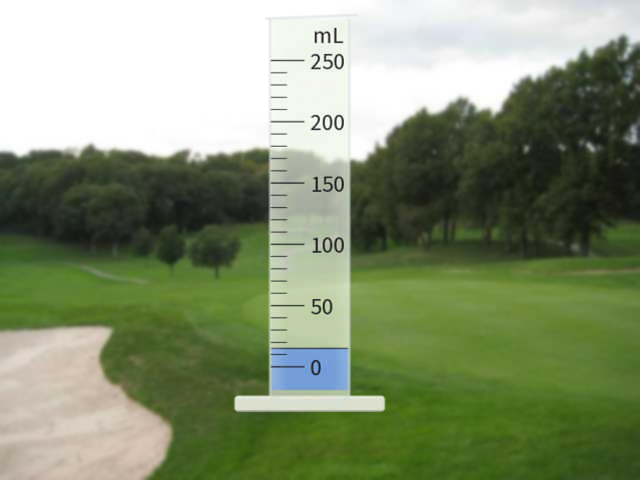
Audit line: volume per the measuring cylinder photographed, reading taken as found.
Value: 15 mL
